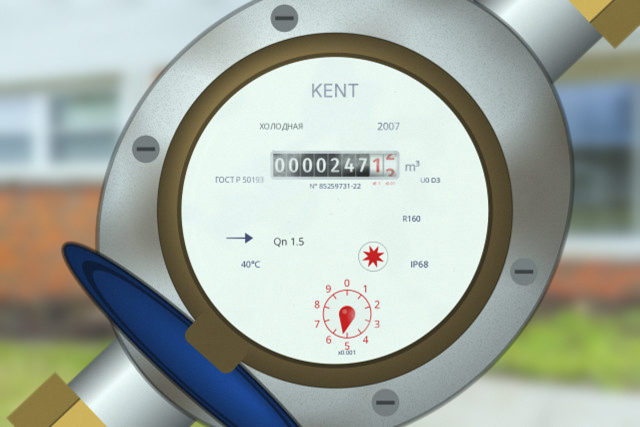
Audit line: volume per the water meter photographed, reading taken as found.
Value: 247.125 m³
